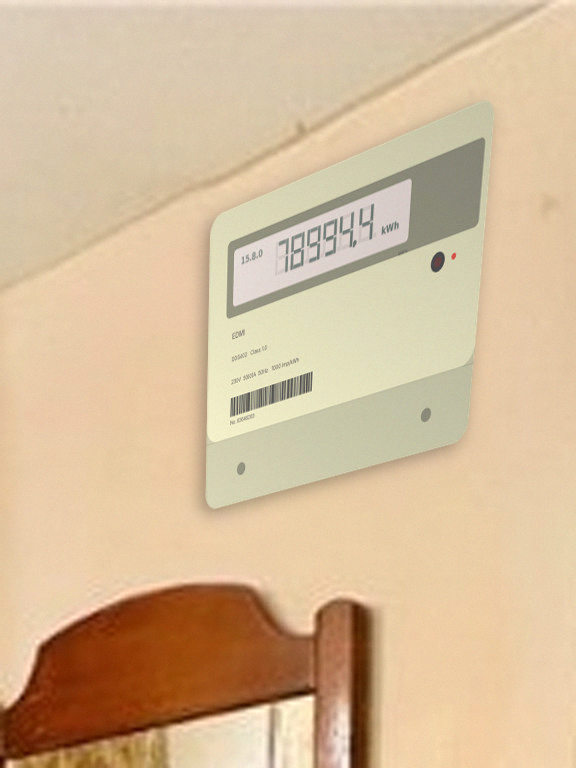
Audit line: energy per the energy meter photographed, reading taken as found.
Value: 78994.4 kWh
